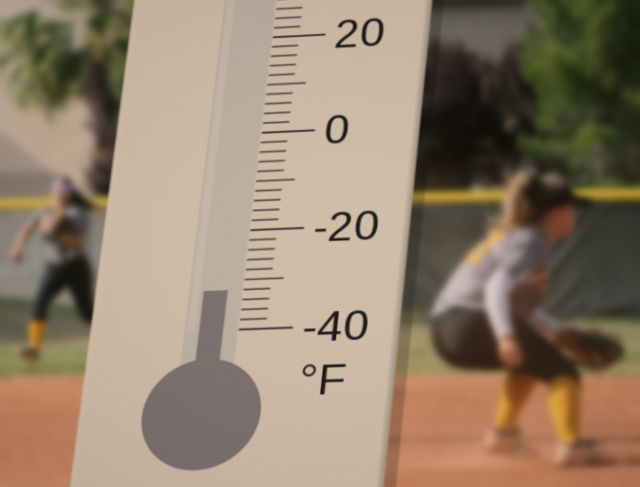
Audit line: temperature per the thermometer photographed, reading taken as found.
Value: -32 °F
